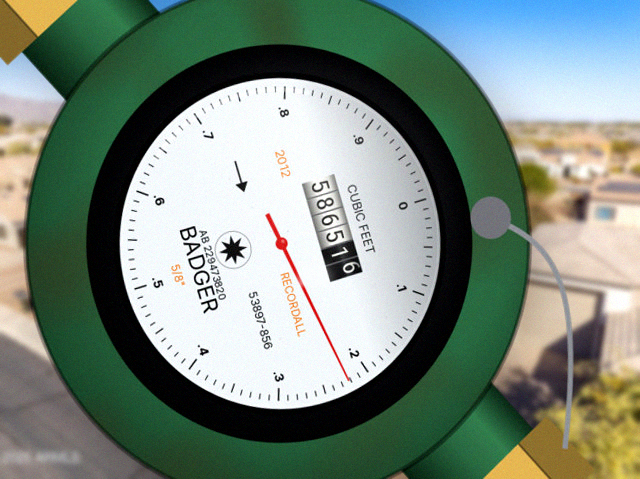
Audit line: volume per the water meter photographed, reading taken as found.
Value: 586516.22 ft³
